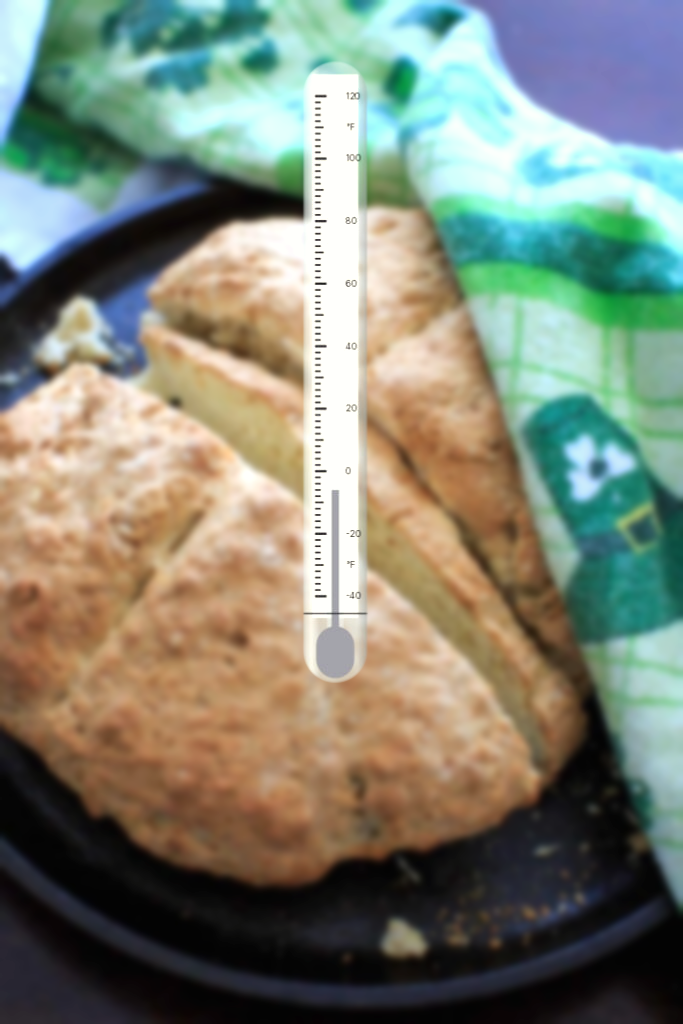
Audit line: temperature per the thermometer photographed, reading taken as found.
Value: -6 °F
